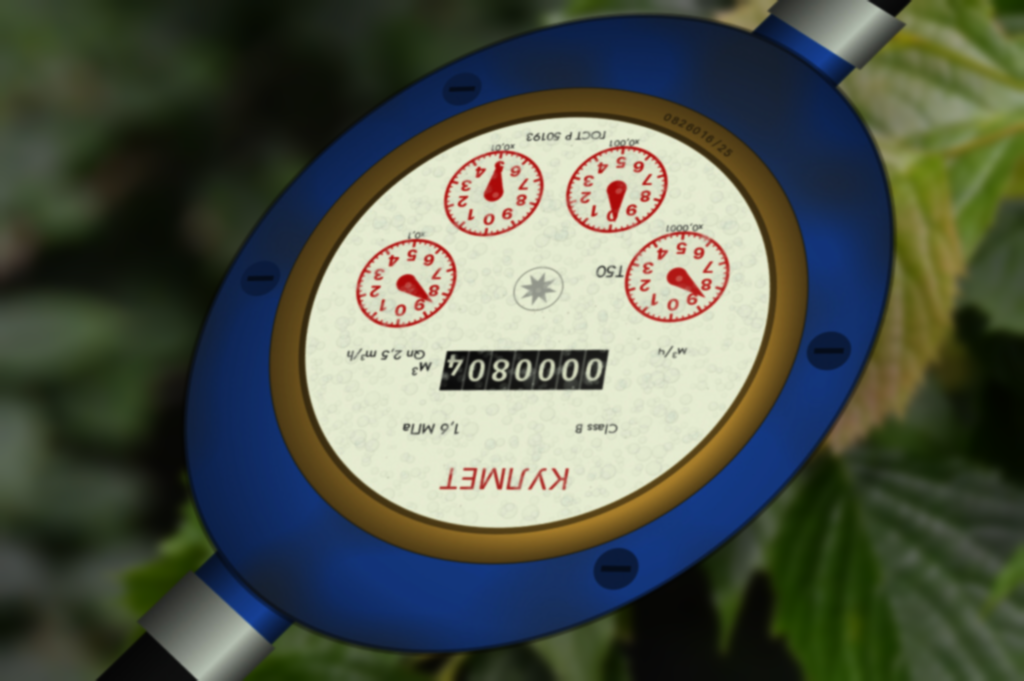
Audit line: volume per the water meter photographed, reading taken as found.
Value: 803.8498 m³
